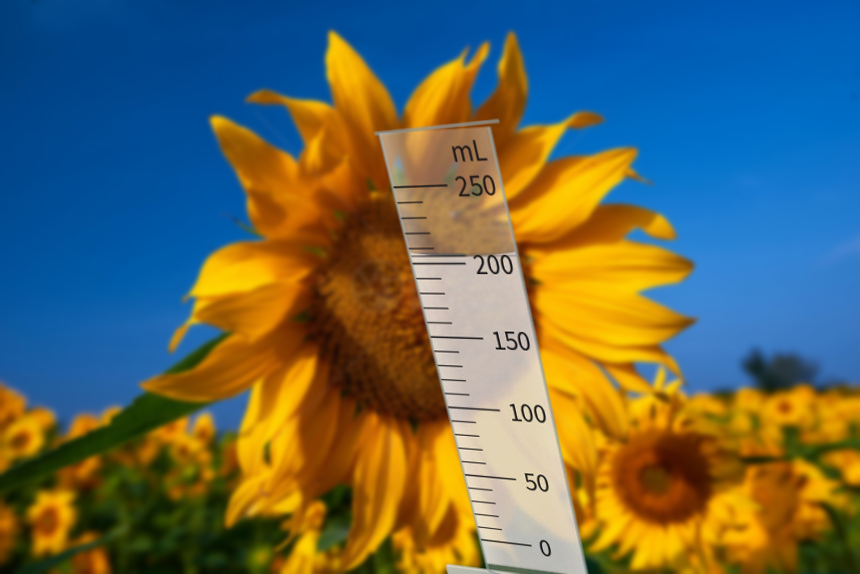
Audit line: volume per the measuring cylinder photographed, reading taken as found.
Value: 205 mL
